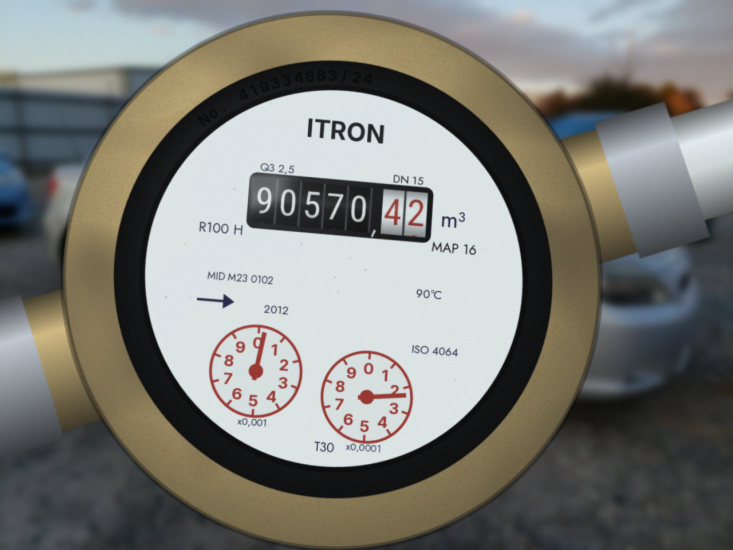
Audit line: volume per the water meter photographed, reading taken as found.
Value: 90570.4202 m³
